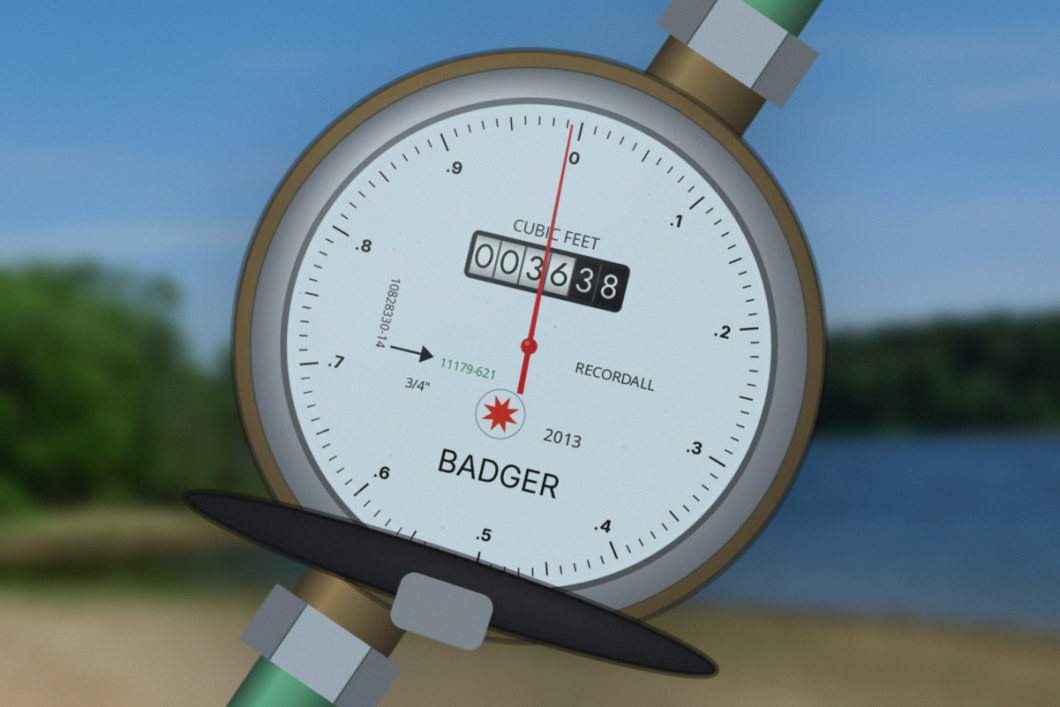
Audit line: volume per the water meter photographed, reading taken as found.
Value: 3637.99 ft³
